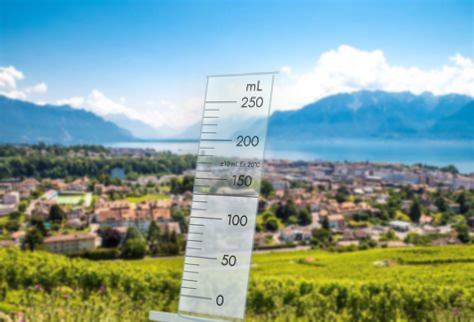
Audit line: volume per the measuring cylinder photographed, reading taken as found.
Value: 130 mL
